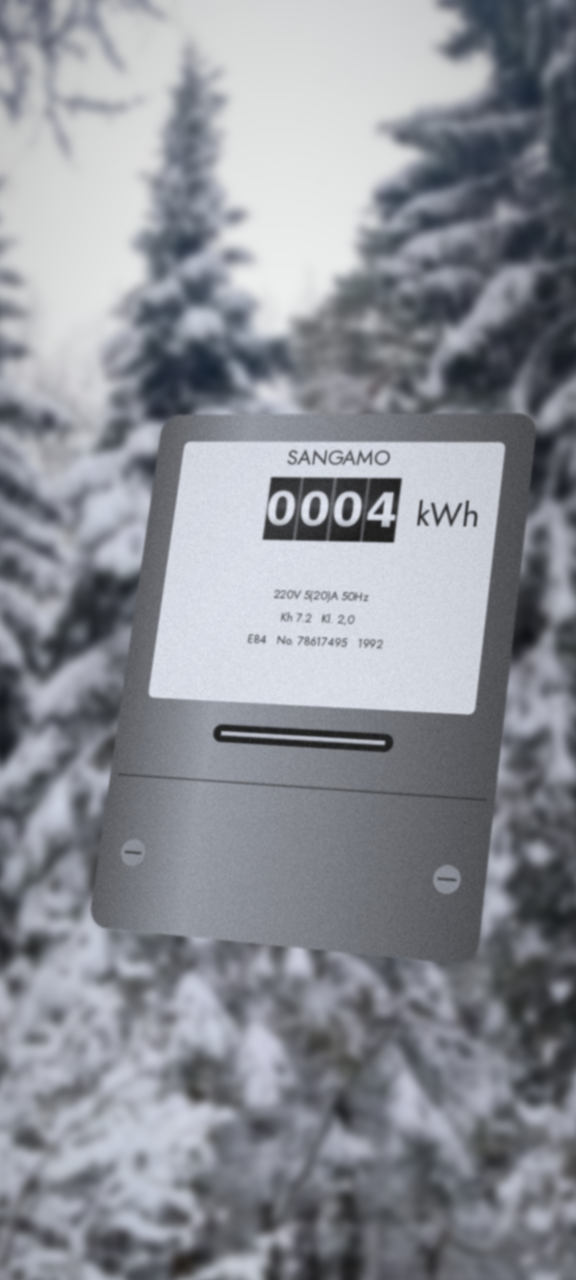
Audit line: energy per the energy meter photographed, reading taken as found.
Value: 4 kWh
